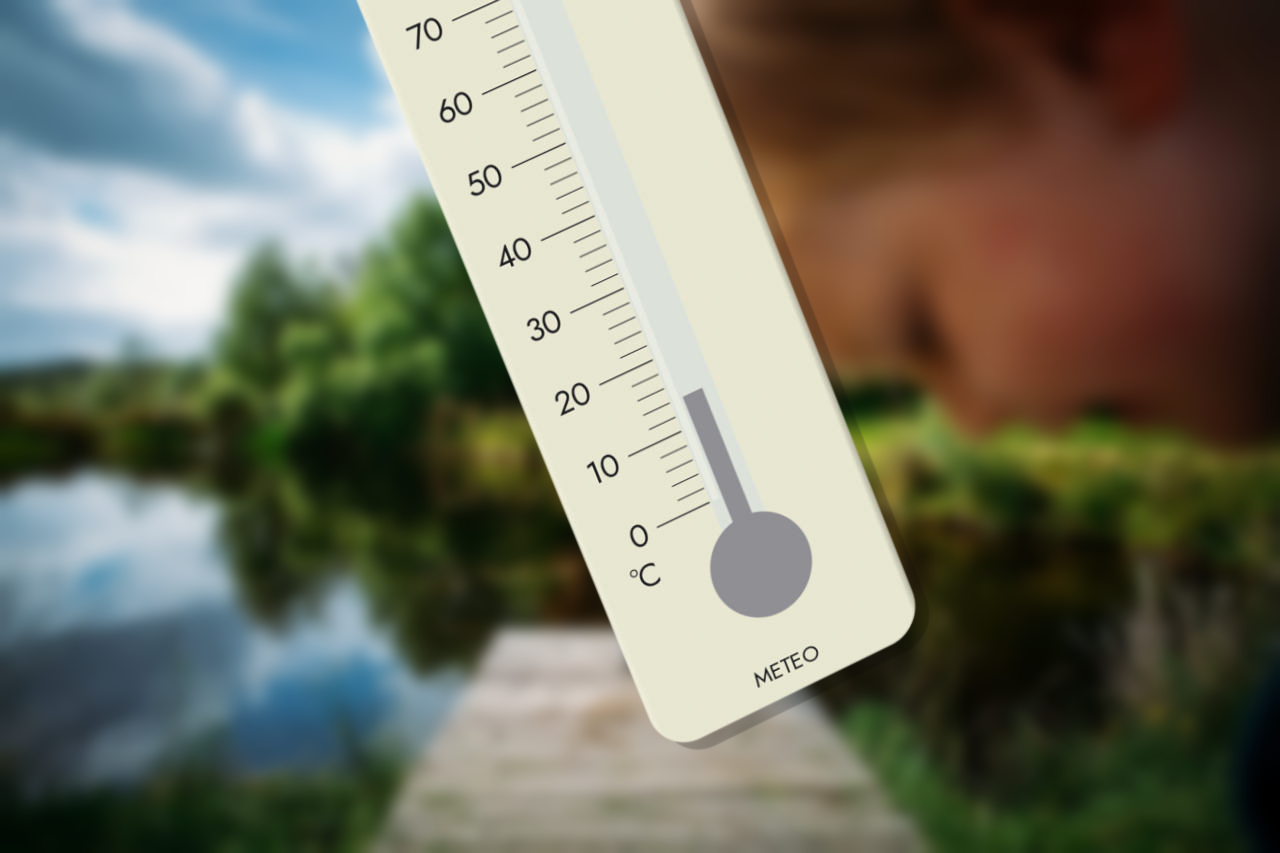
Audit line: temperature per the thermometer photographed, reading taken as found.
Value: 14 °C
